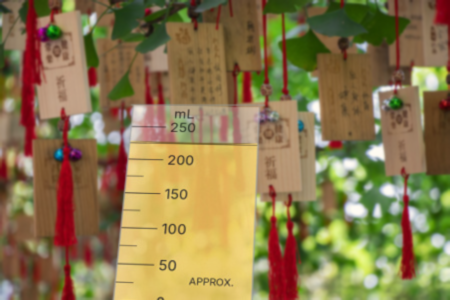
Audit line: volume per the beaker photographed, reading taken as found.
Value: 225 mL
